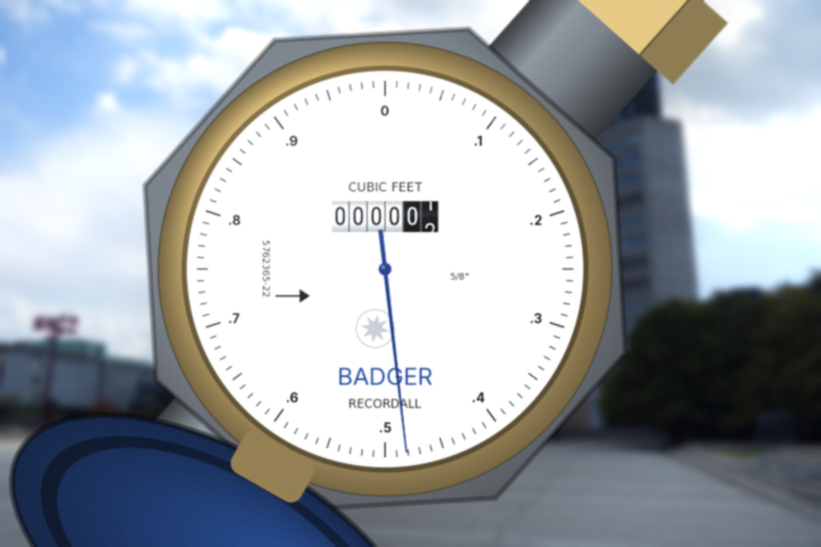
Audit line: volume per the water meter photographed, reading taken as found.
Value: 1.48 ft³
